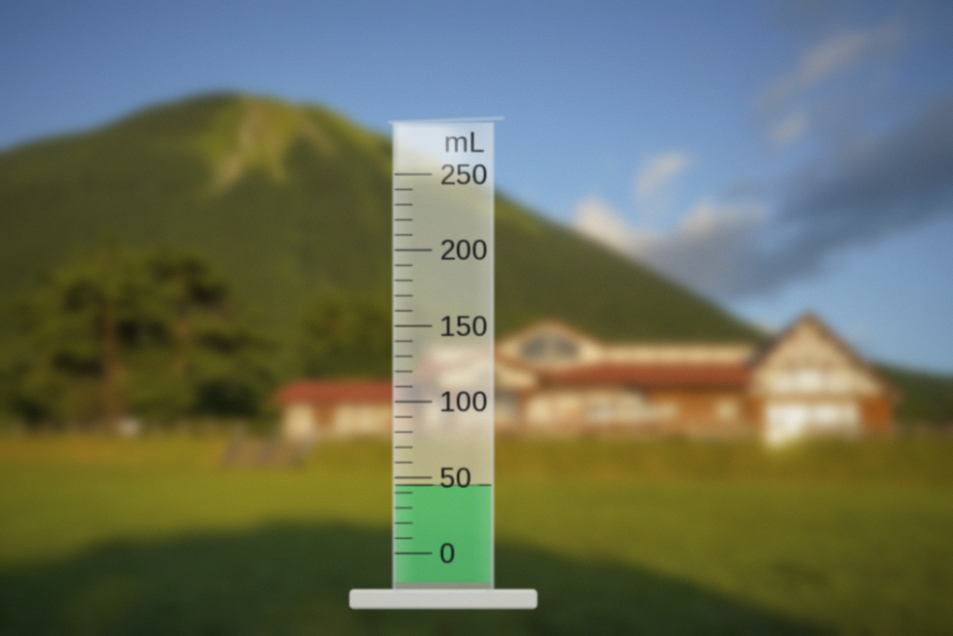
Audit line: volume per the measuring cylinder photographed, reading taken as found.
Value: 45 mL
